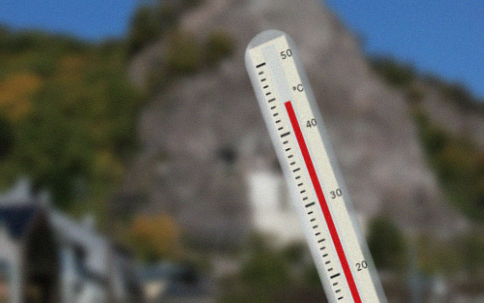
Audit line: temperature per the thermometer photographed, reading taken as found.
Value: 44 °C
